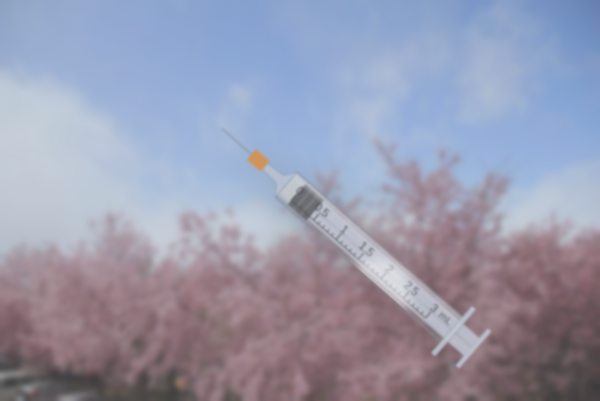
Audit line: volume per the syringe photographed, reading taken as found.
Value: 0 mL
